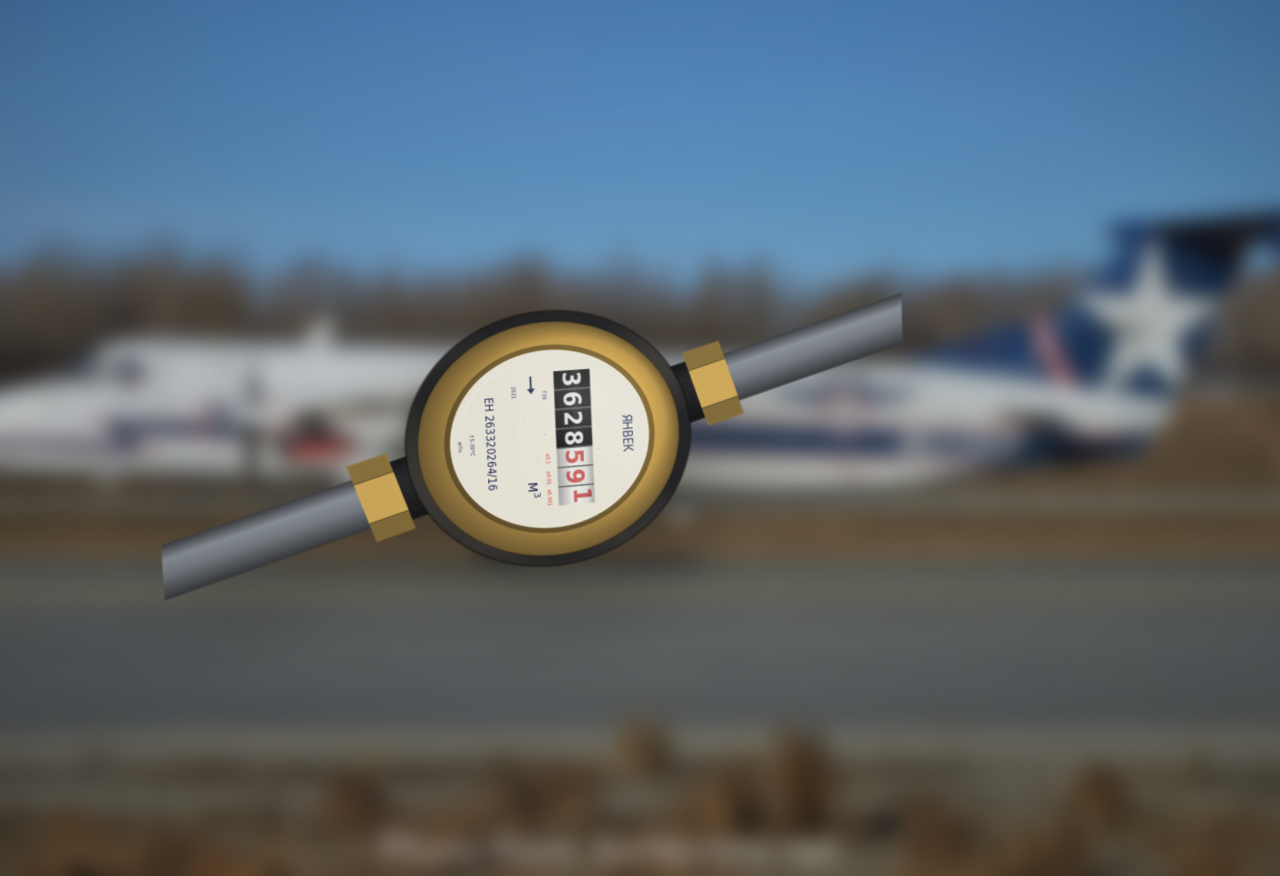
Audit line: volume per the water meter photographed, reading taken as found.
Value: 3628.591 m³
